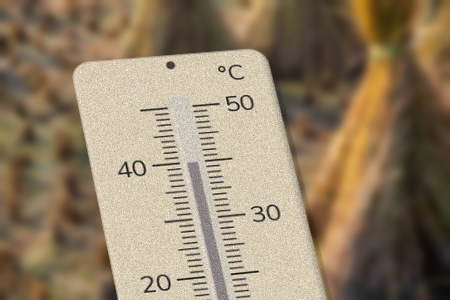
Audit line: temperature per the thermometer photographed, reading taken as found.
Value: 40 °C
